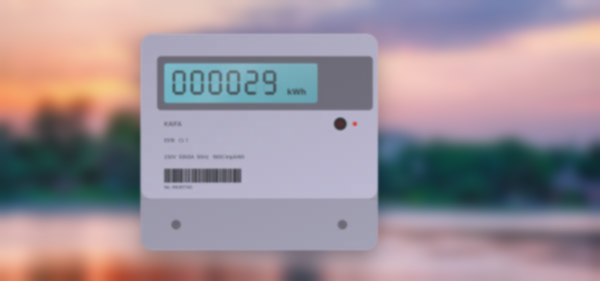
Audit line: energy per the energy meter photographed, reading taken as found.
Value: 29 kWh
